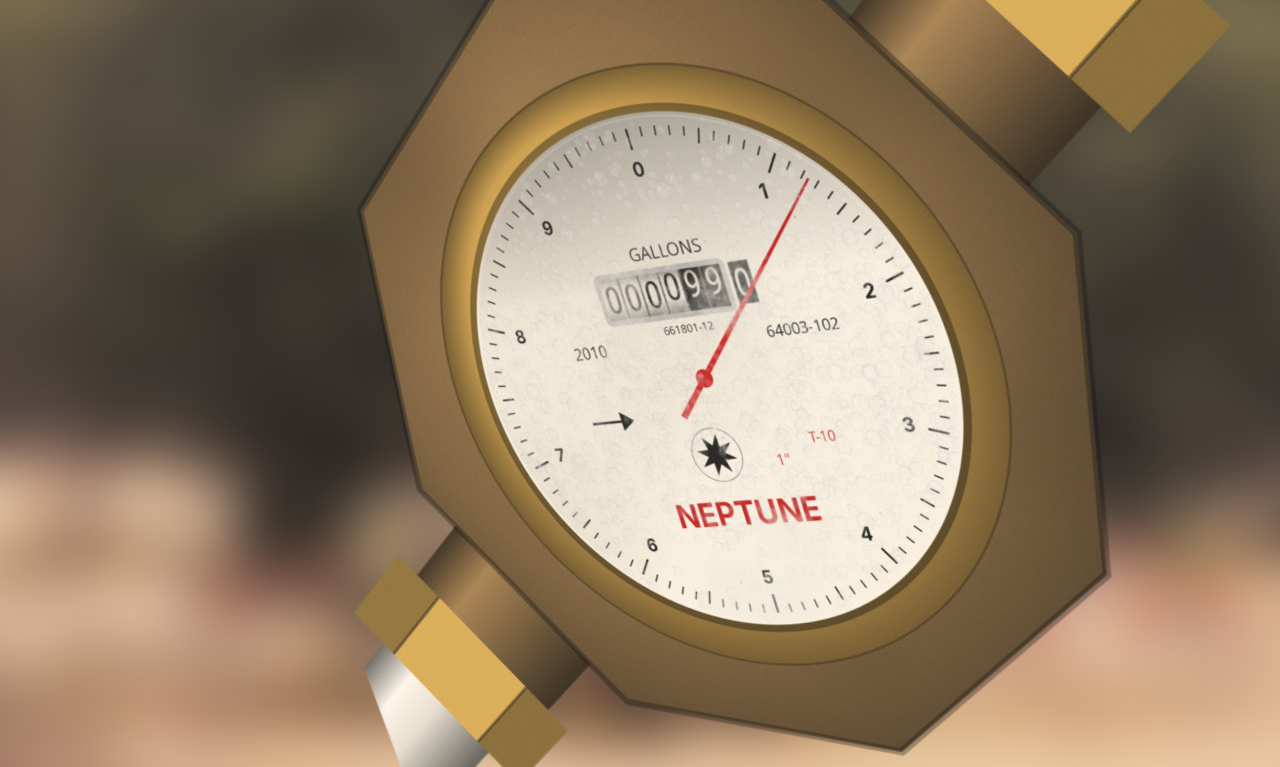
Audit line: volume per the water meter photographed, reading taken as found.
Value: 991.2 gal
